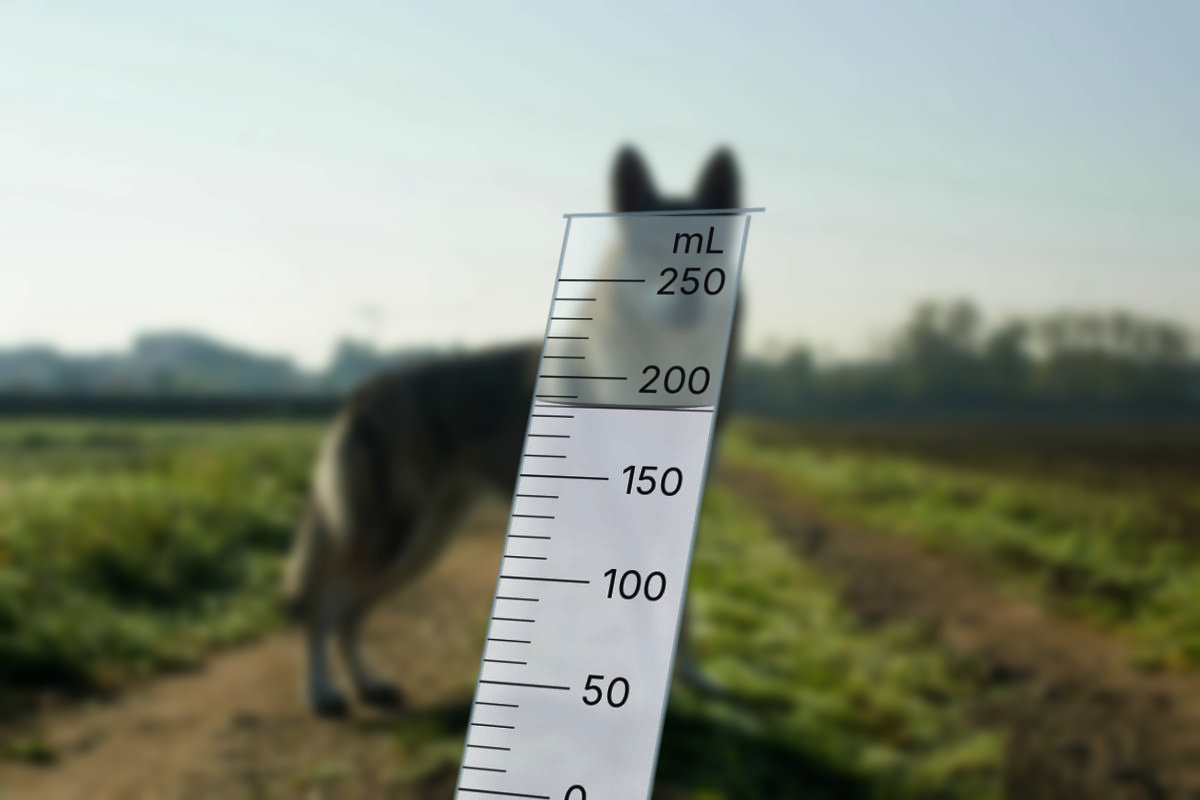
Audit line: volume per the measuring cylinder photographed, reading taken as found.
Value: 185 mL
